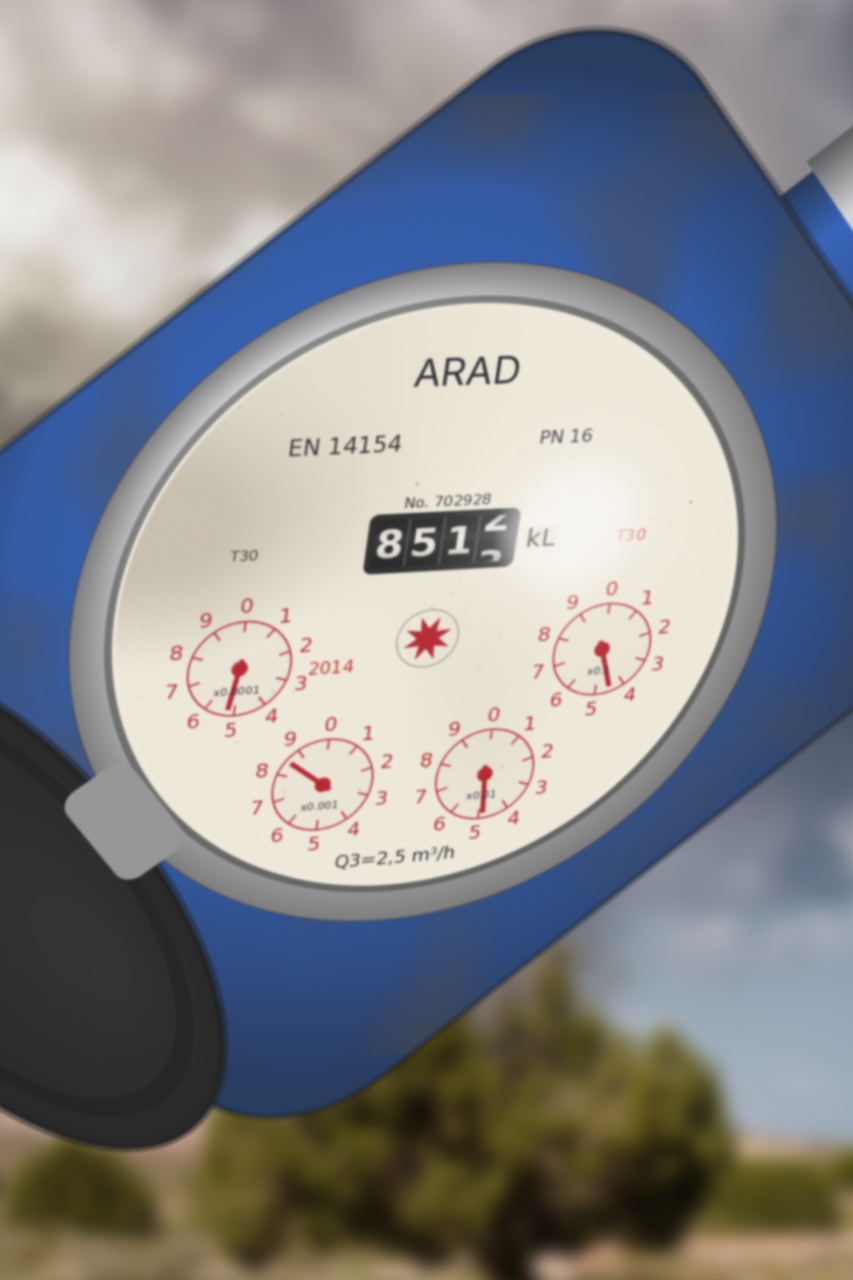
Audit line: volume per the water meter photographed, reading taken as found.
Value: 8512.4485 kL
